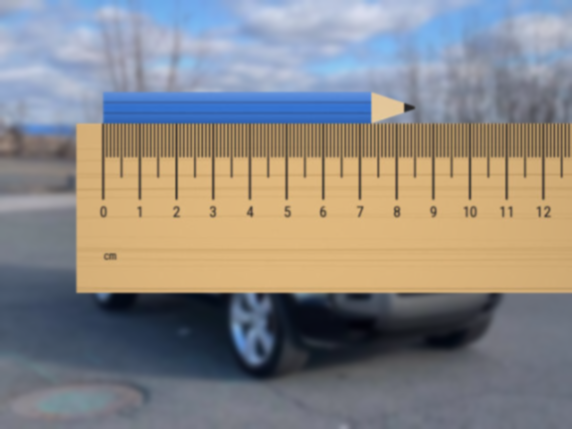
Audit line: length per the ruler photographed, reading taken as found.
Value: 8.5 cm
